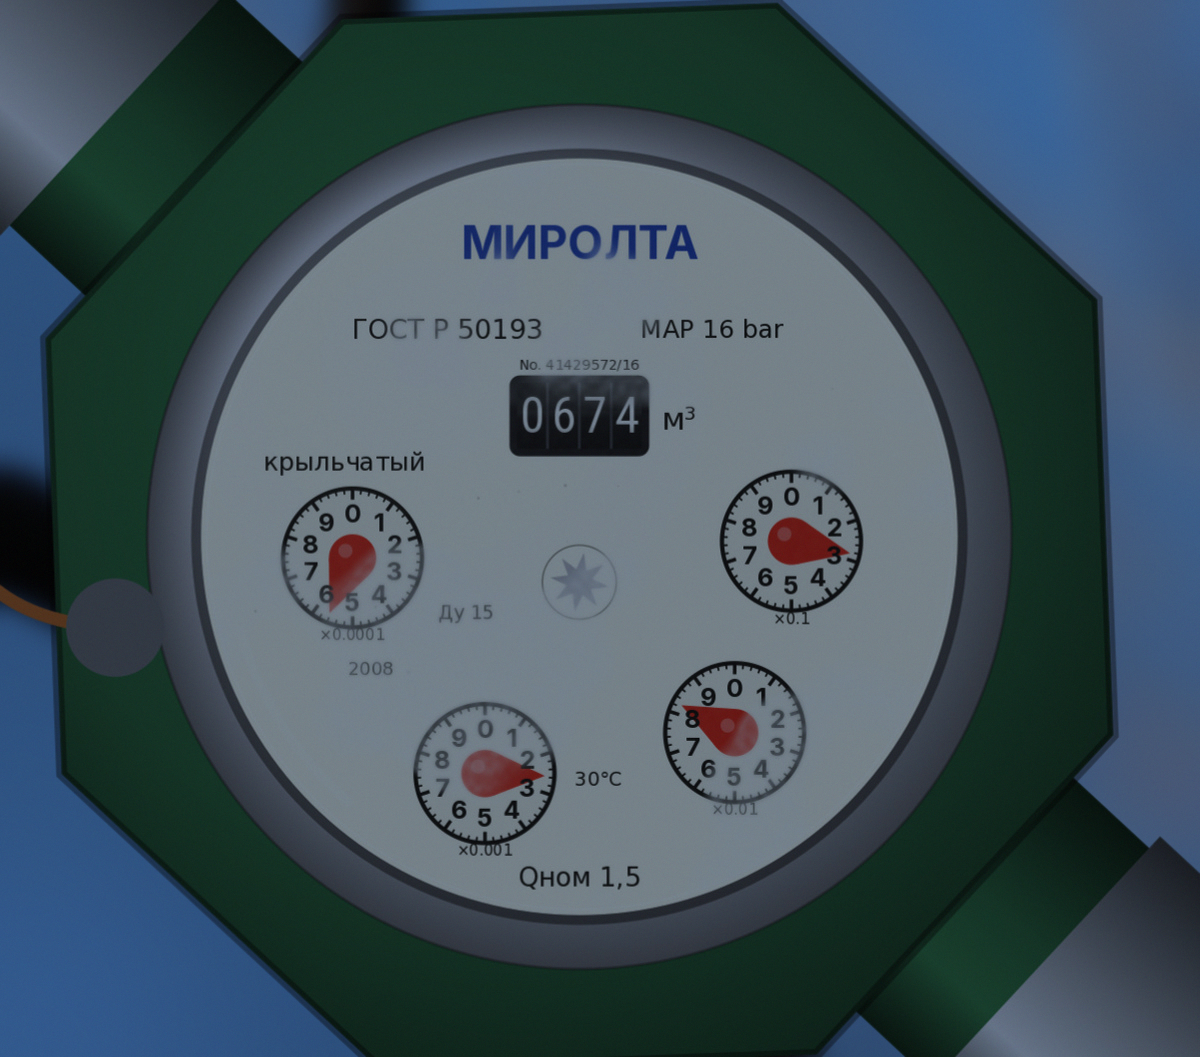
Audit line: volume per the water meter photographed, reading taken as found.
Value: 674.2825 m³
